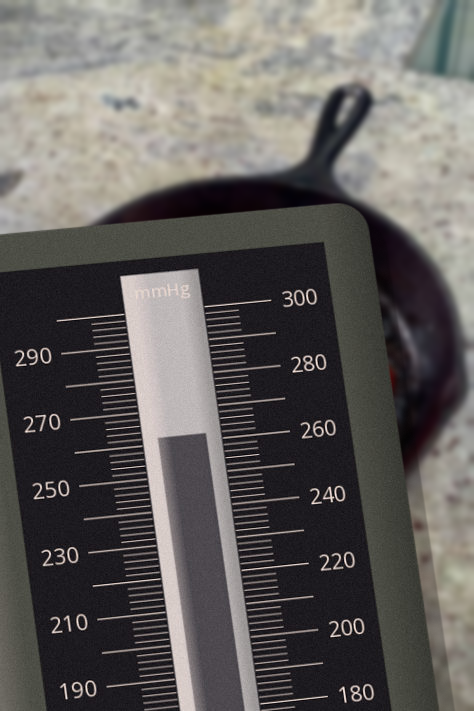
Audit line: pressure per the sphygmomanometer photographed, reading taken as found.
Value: 262 mmHg
